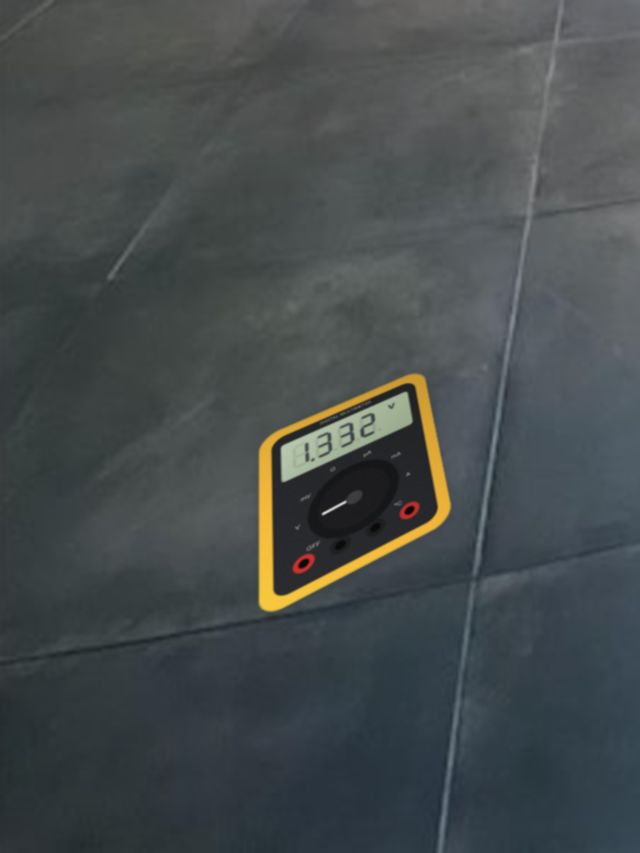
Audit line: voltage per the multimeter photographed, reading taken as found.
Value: 1.332 V
